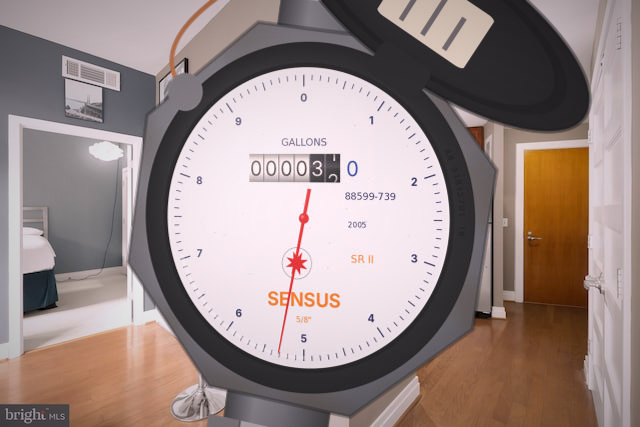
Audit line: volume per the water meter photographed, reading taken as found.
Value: 315.3 gal
